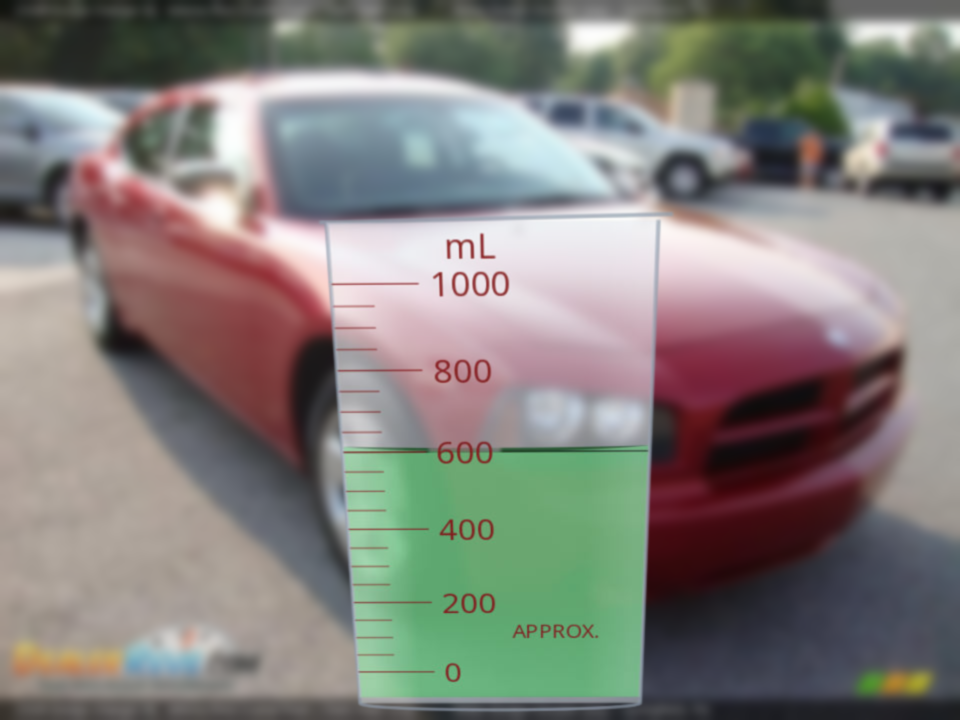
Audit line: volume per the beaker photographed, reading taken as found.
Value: 600 mL
